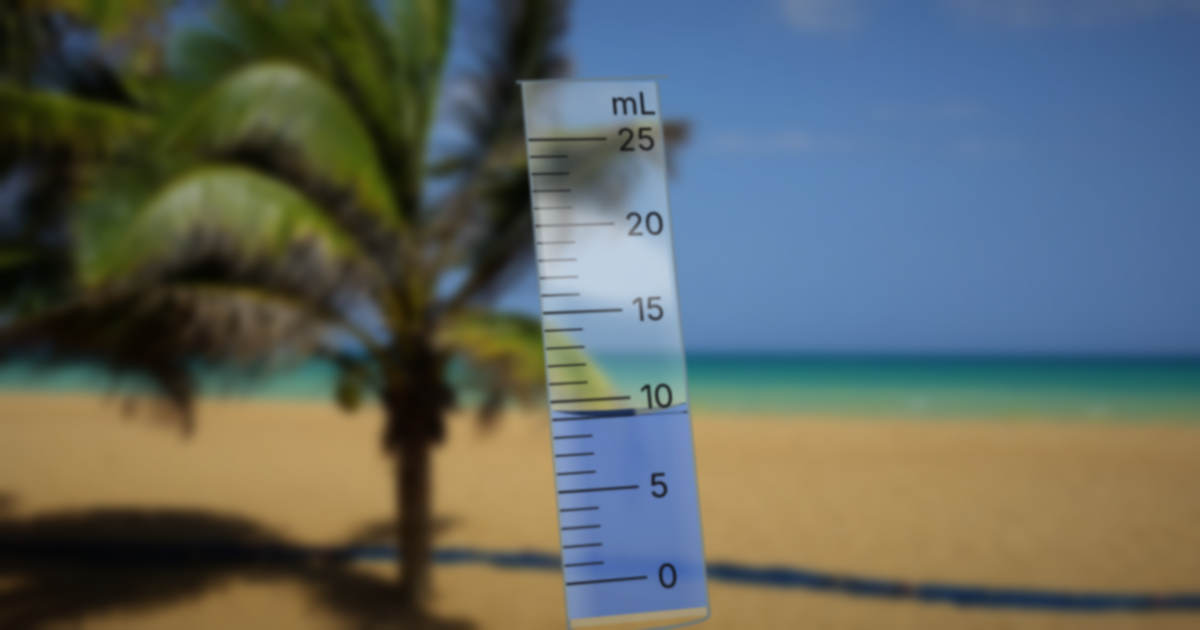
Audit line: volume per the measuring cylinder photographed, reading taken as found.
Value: 9 mL
